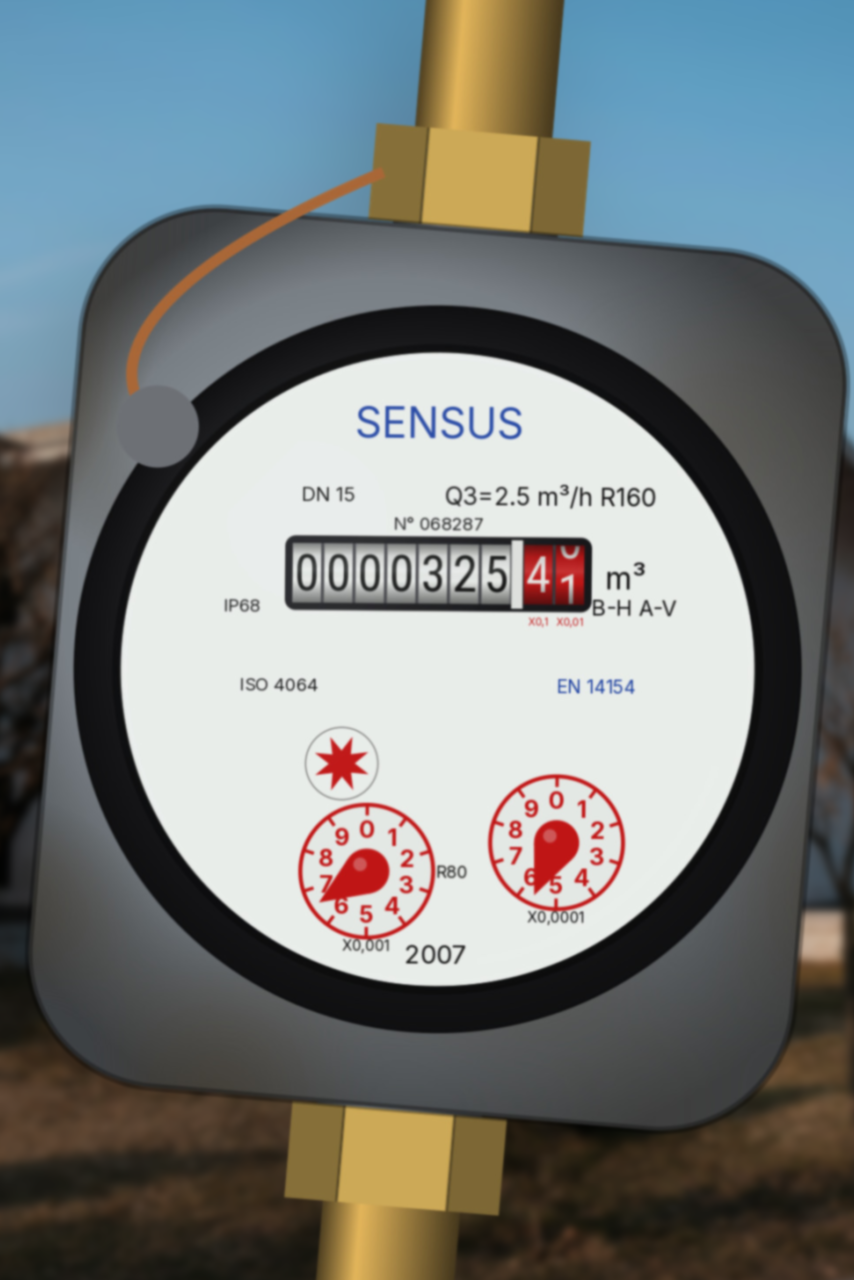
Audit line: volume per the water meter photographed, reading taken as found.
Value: 325.4065 m³
